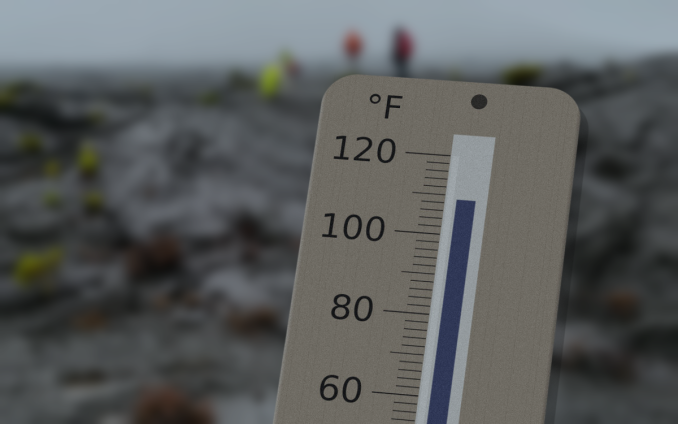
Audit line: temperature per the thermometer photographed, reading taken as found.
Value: 109 °F
